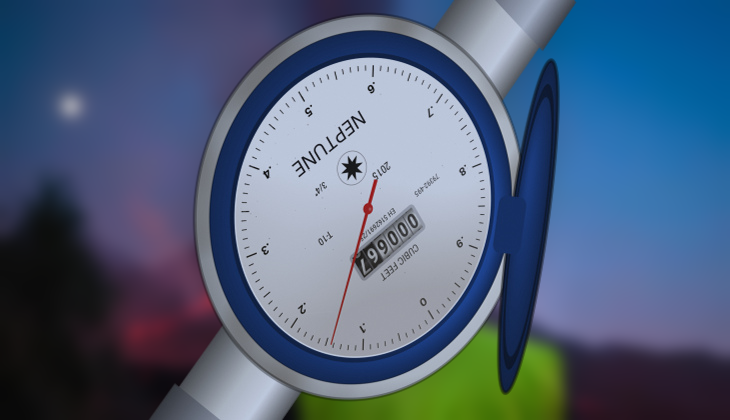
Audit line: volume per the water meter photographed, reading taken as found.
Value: 667.14 ft³
